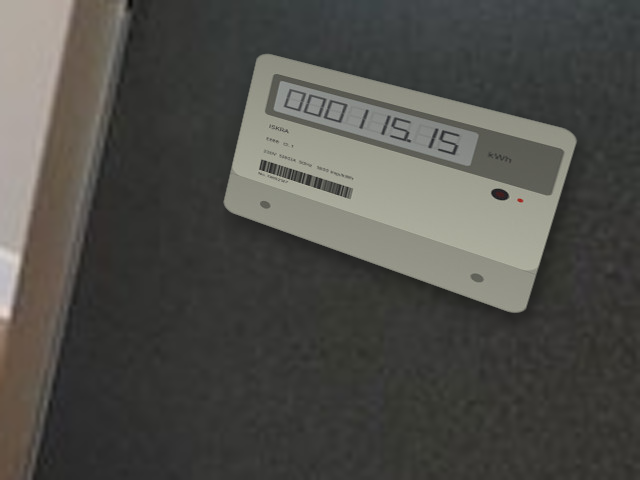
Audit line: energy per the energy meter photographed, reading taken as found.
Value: 115.15 kWh
